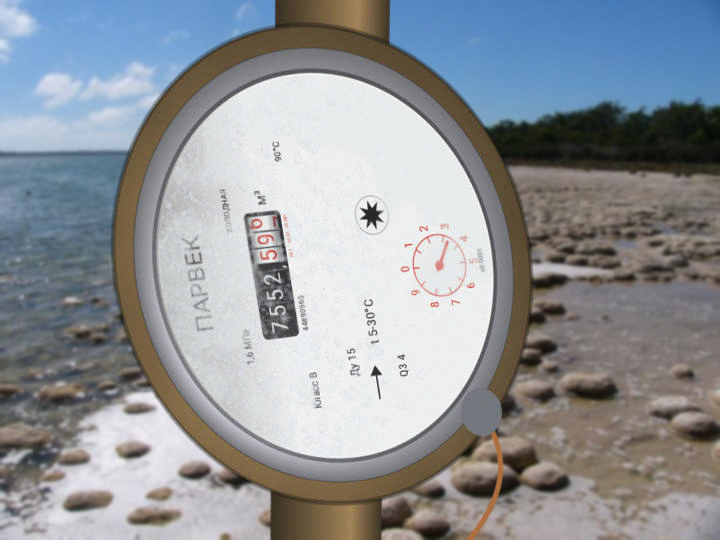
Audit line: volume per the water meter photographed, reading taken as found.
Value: 7552.5963 m³
